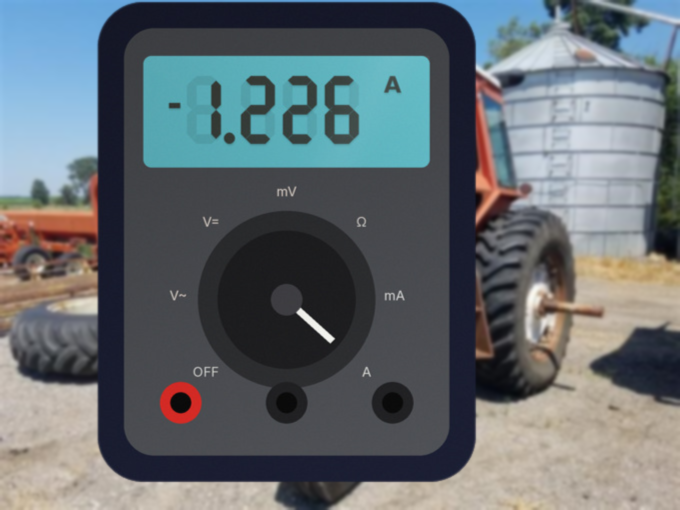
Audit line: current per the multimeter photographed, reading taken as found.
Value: -1.226 A
